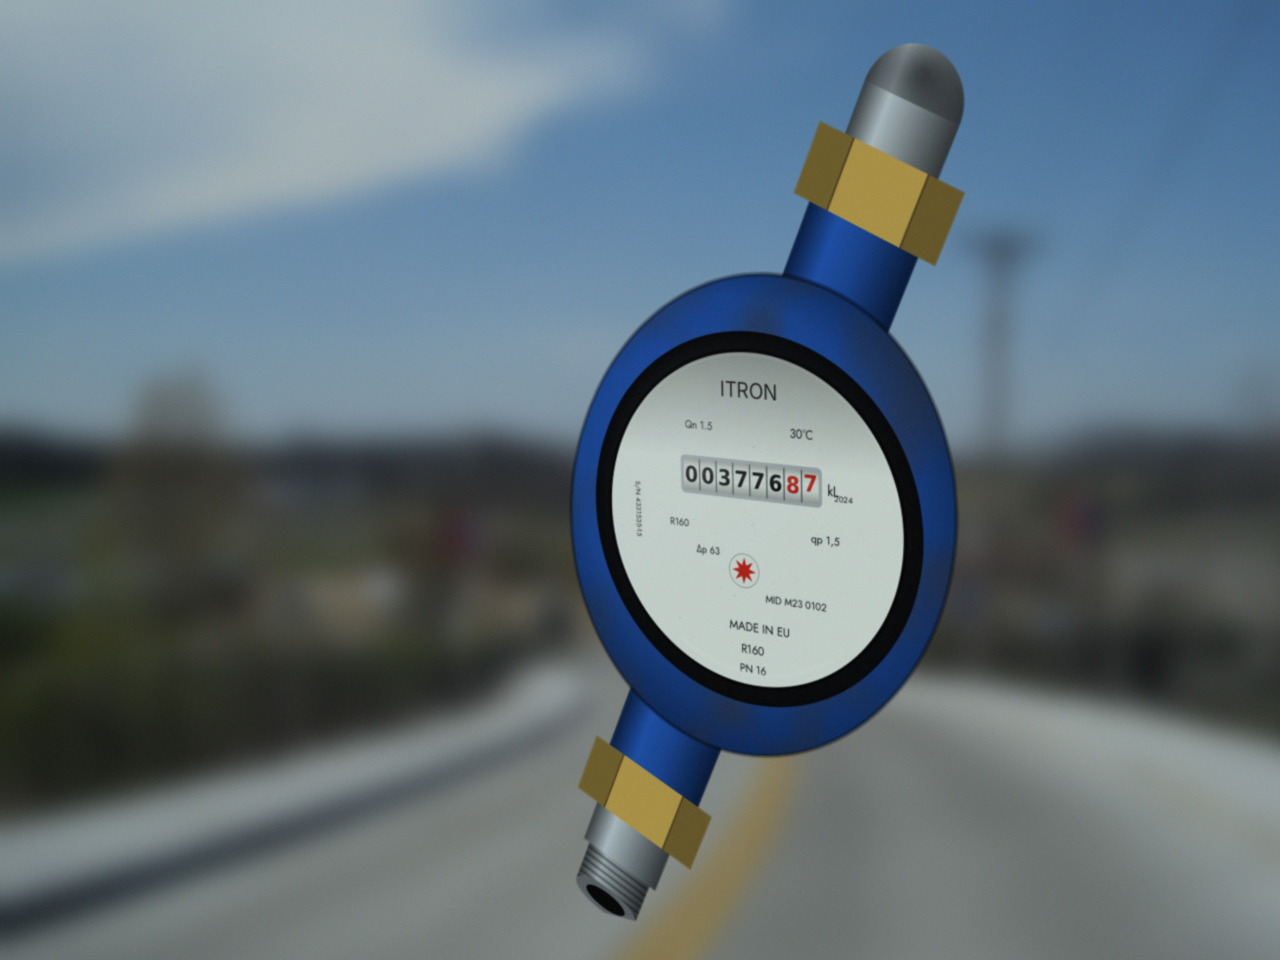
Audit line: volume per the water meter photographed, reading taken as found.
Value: 3776.87 kL
